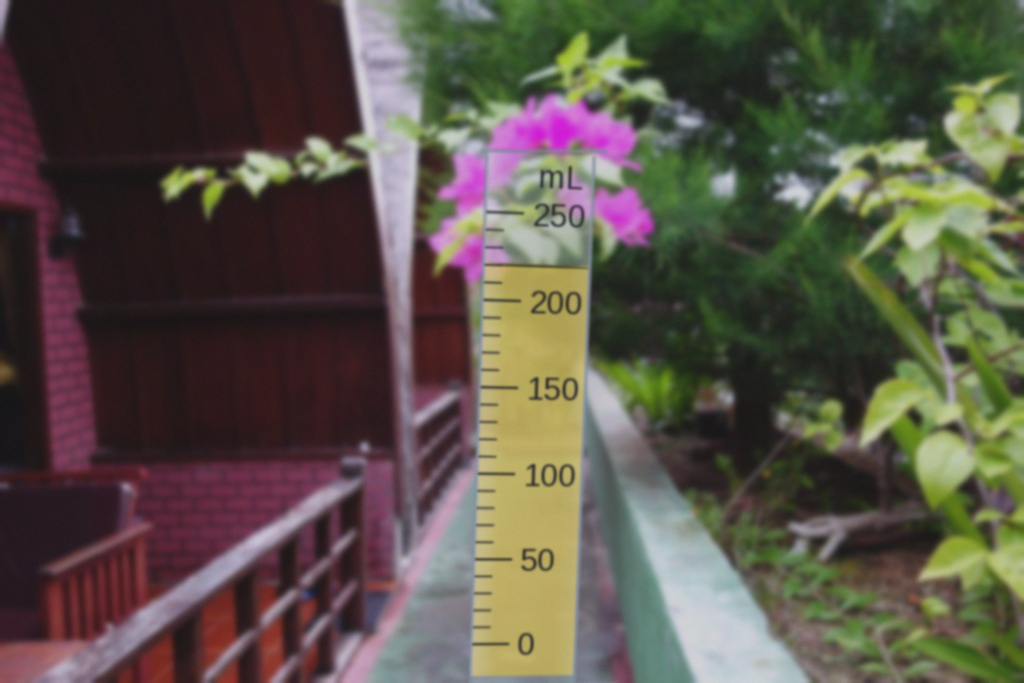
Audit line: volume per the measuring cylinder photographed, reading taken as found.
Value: 220 mL
